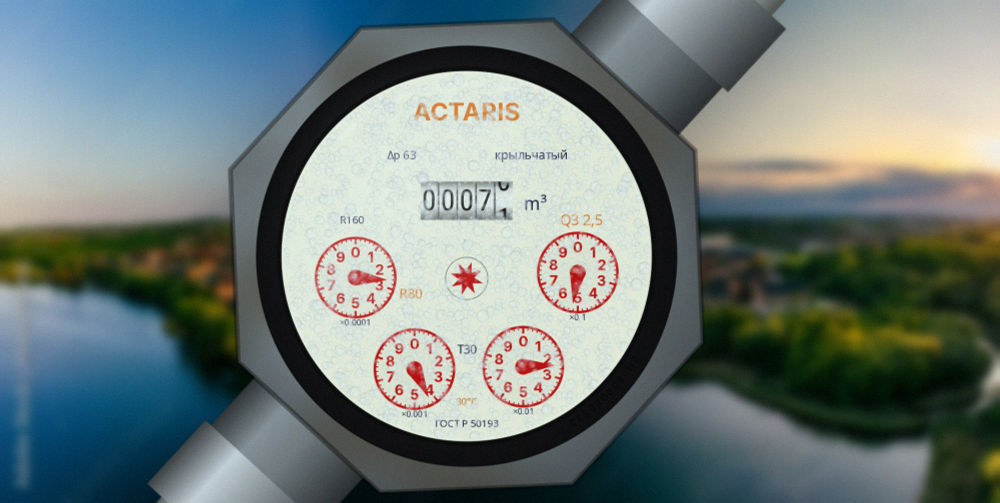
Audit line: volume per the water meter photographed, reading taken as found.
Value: 70.5242 m³
